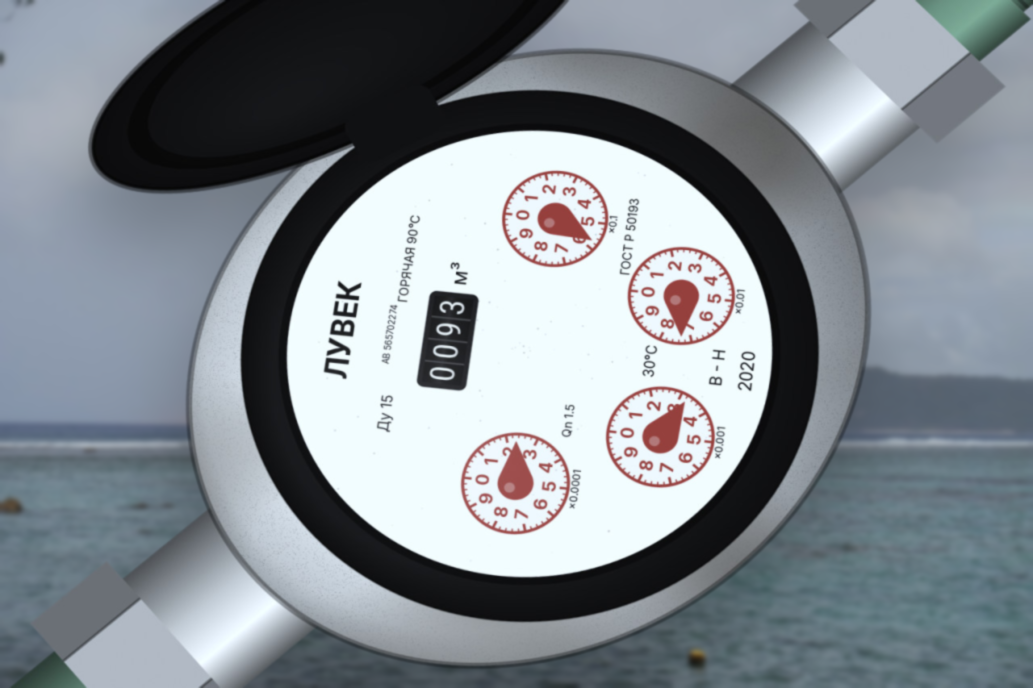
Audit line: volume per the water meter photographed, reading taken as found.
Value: 93.5732 m³
